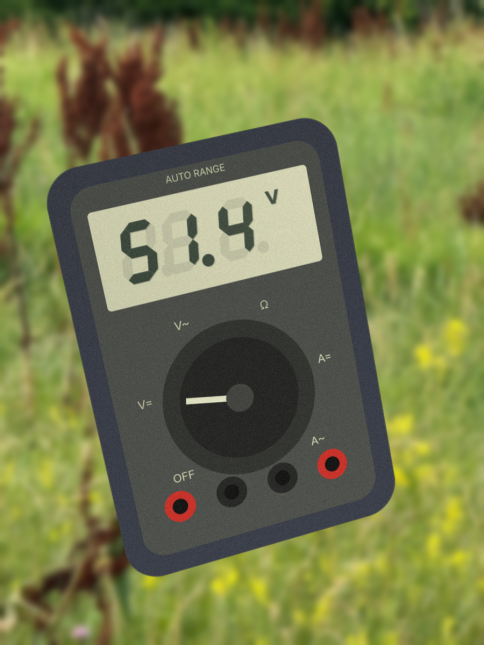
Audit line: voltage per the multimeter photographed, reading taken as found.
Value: 51.4 V
